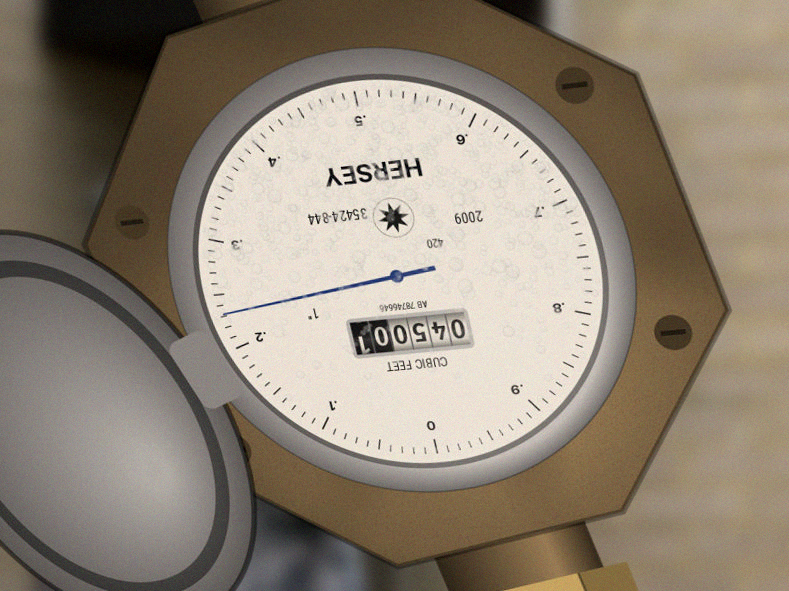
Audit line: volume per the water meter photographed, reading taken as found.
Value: 45001.23 ft³
